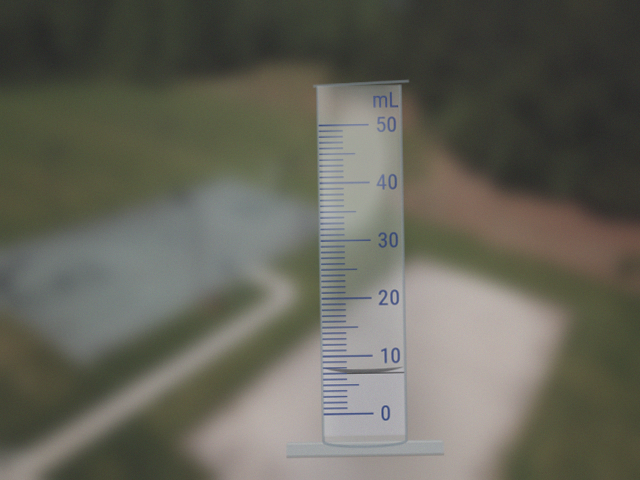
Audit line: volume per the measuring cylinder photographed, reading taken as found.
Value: 7 mL
